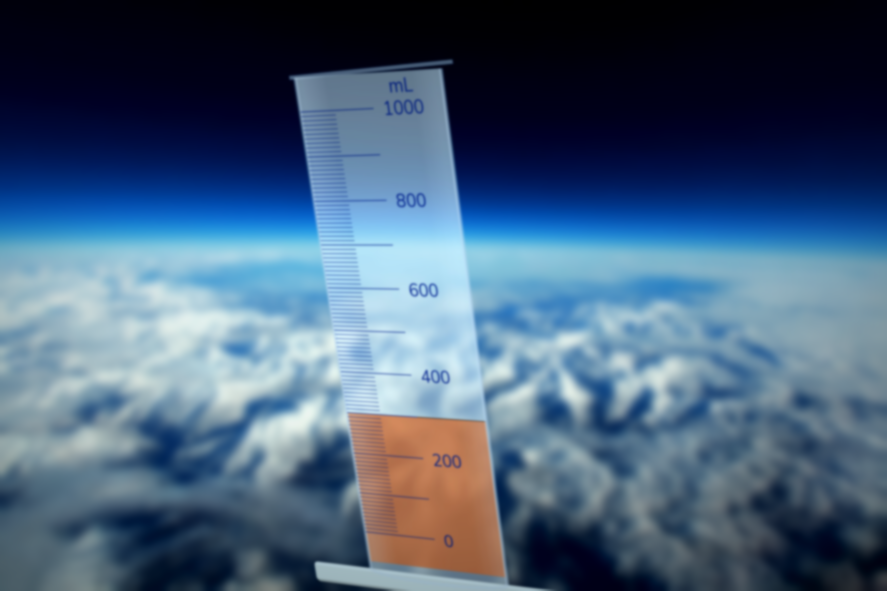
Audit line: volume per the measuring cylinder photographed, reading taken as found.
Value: 300 mL
